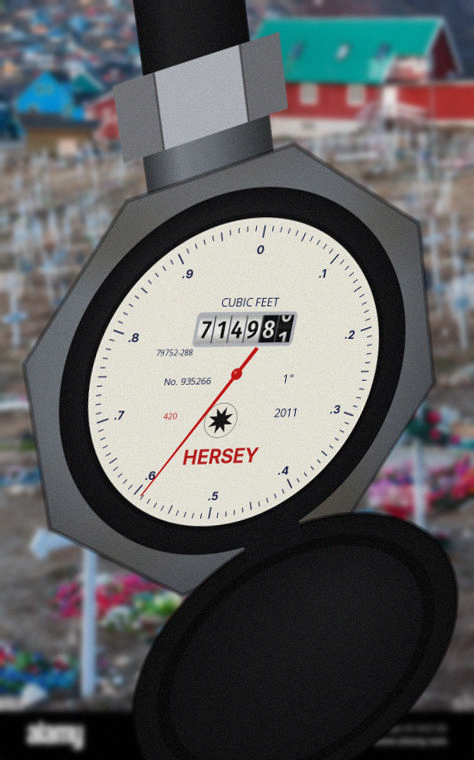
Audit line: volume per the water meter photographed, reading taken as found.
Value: 714980.59 ft³
